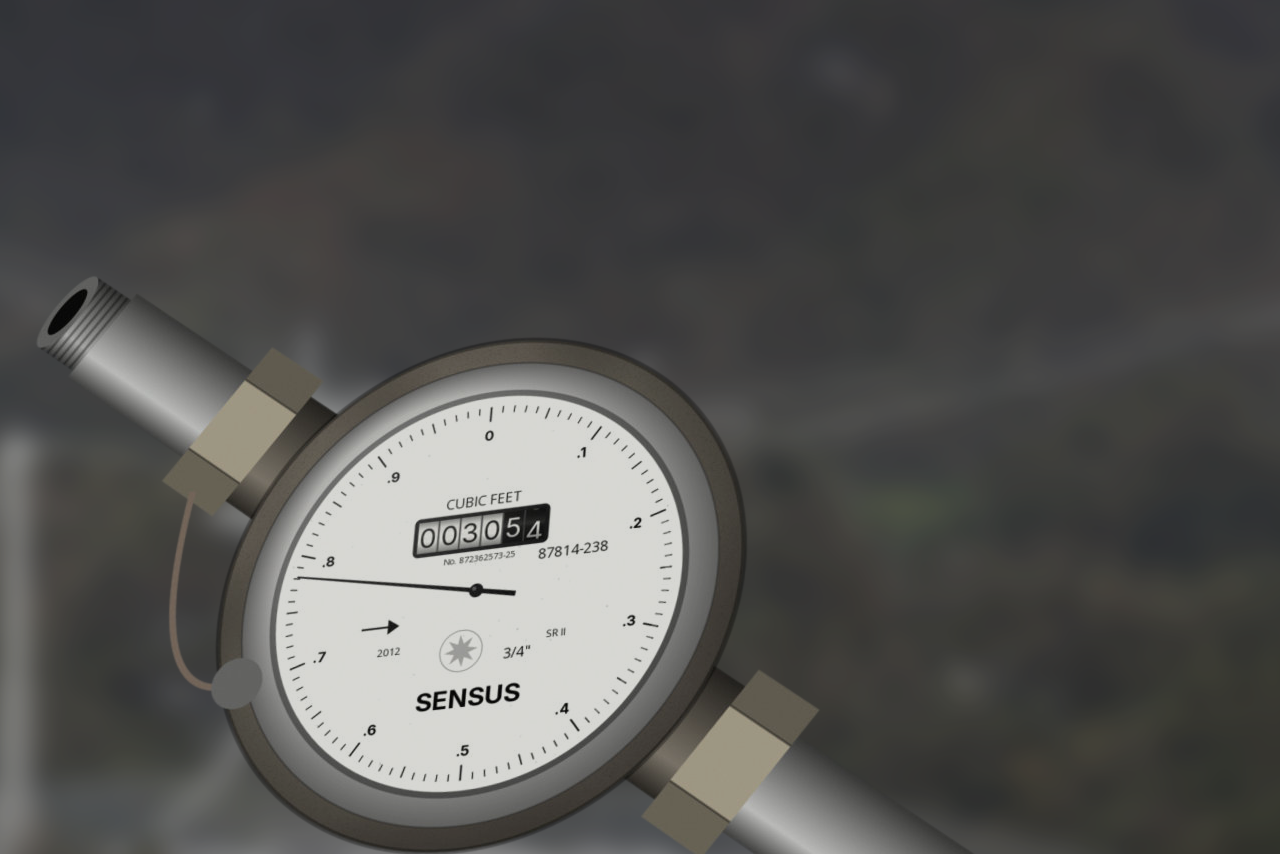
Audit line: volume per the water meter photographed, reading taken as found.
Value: 3053.78 ft³
